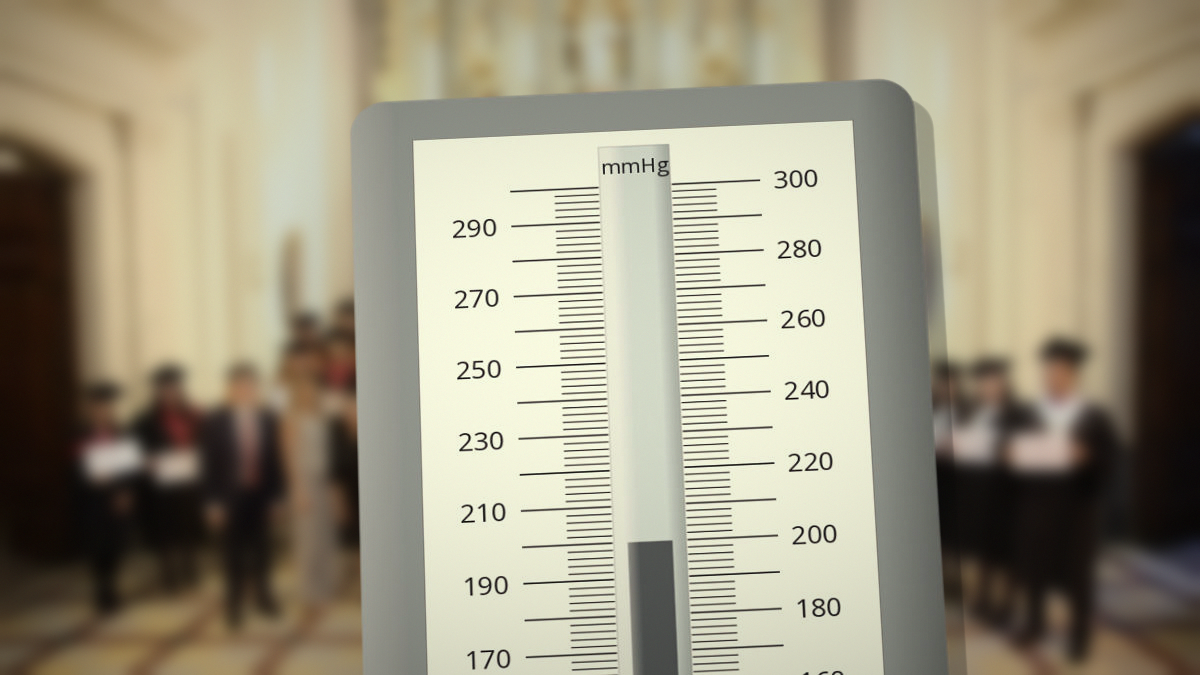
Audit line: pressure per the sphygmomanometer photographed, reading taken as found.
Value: 200 mmHg
